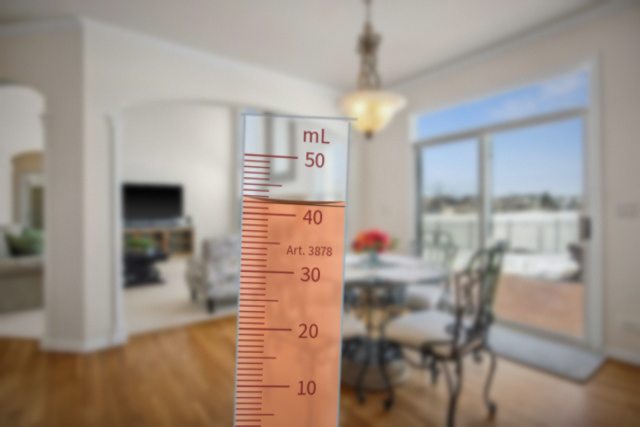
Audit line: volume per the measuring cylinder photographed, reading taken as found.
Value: 42 mL
